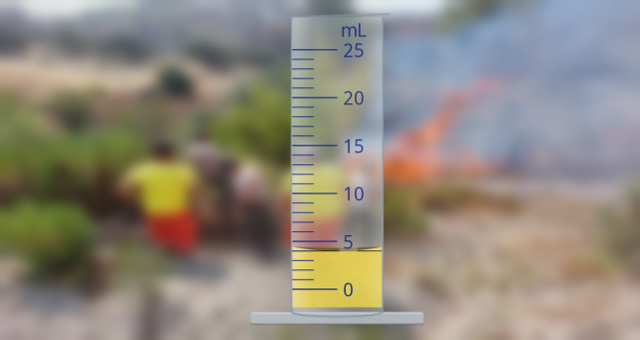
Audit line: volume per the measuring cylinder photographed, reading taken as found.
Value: 4 mL
